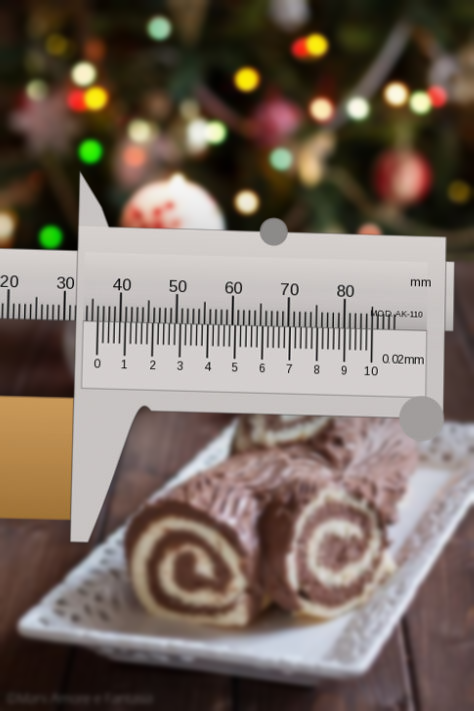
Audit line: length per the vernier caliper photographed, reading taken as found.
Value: 36.0 mm
